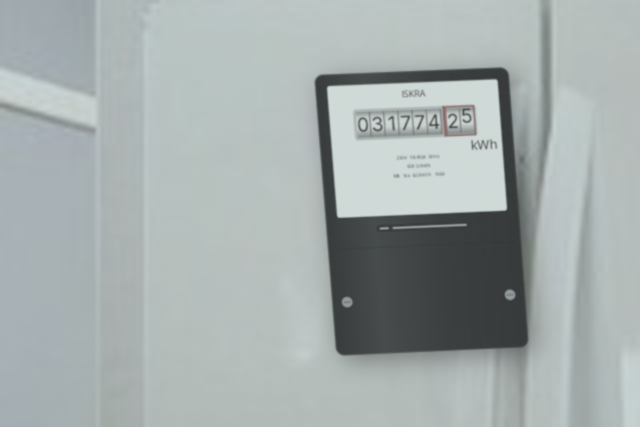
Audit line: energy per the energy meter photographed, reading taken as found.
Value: 31774.25 kWh
